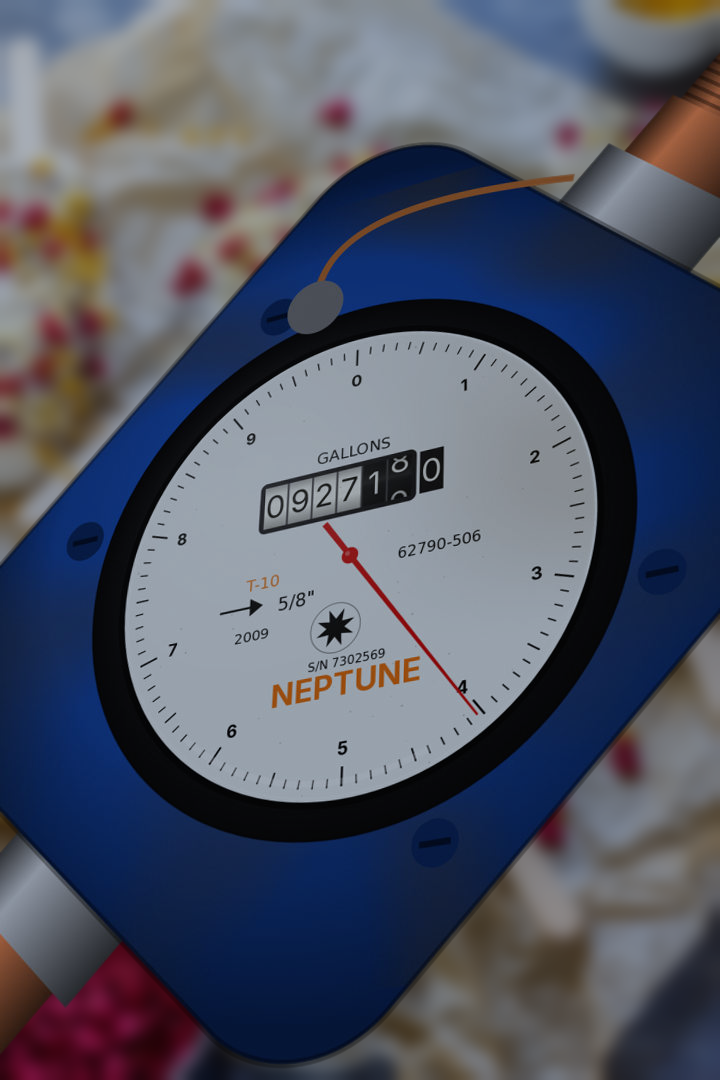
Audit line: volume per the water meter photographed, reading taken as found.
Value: 927184.0 gal
